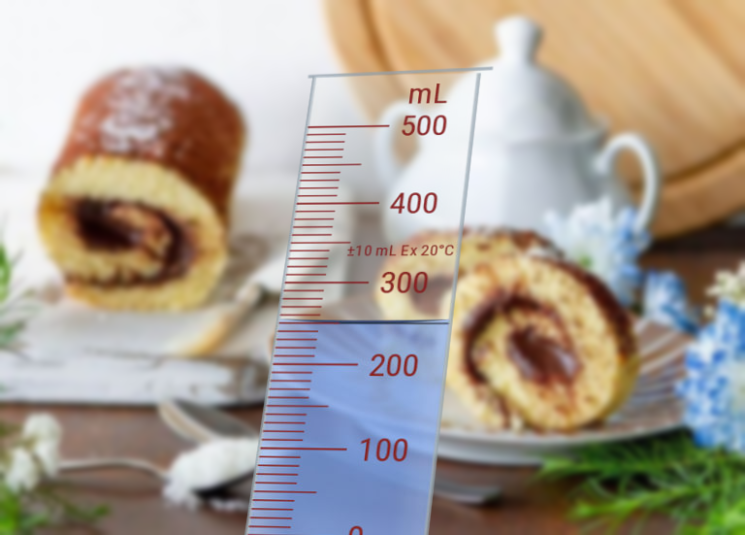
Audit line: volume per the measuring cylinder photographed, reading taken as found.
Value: 250 mL
